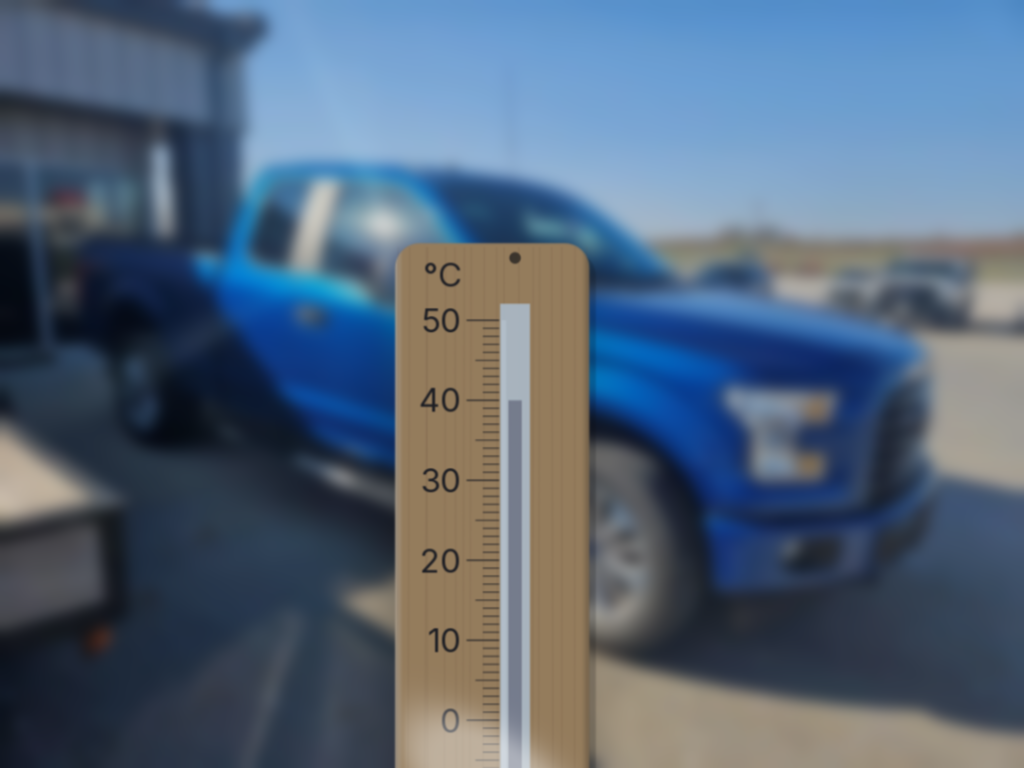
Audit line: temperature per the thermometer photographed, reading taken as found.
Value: 40 °C
